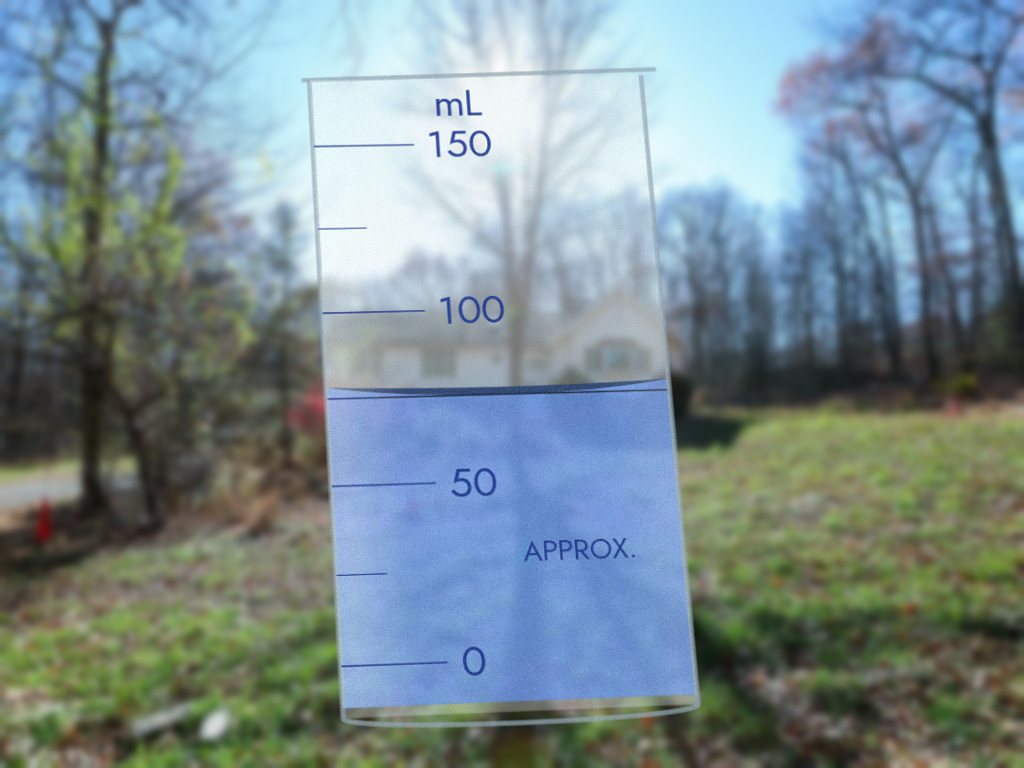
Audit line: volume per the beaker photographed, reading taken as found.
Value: 75 mL
